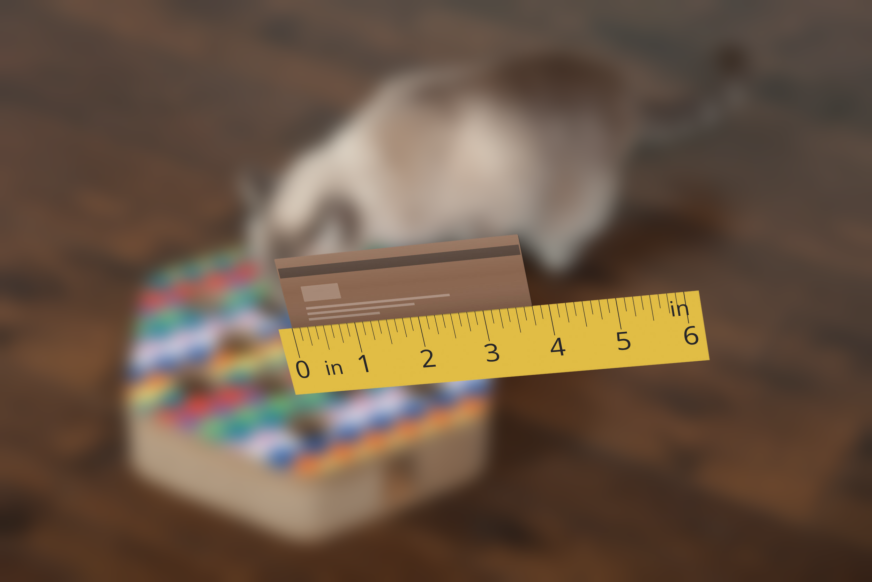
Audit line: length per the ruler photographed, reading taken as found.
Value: 3.75 in
